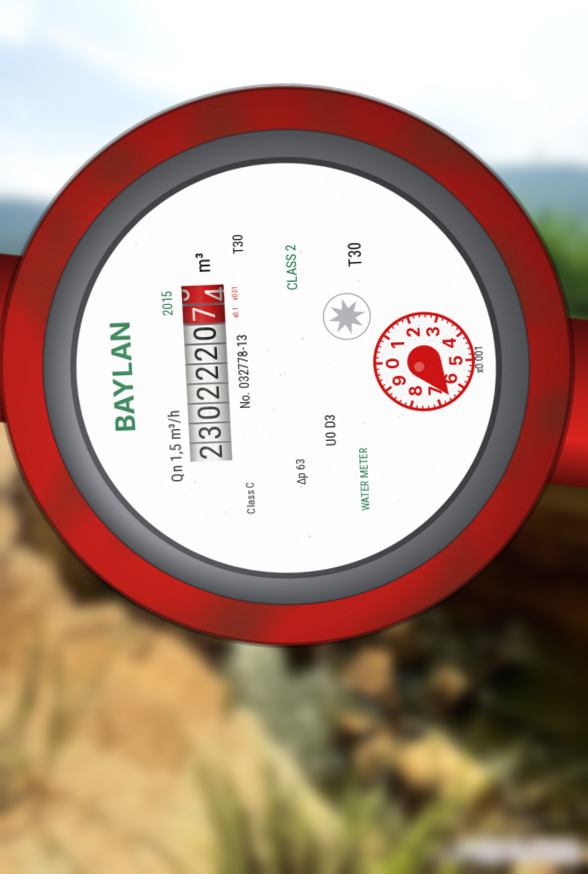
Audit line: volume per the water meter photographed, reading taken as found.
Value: 2302220.736 m³
